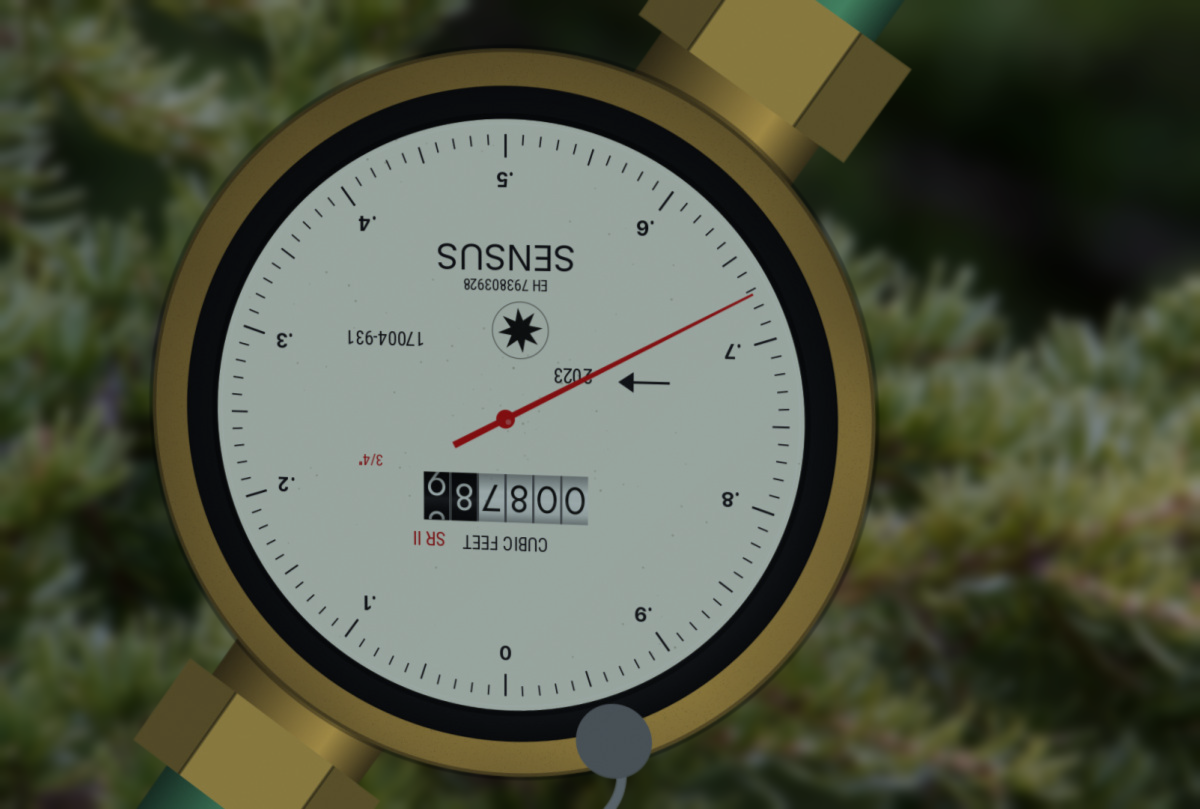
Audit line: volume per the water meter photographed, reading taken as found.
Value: 8788.67 ft³
